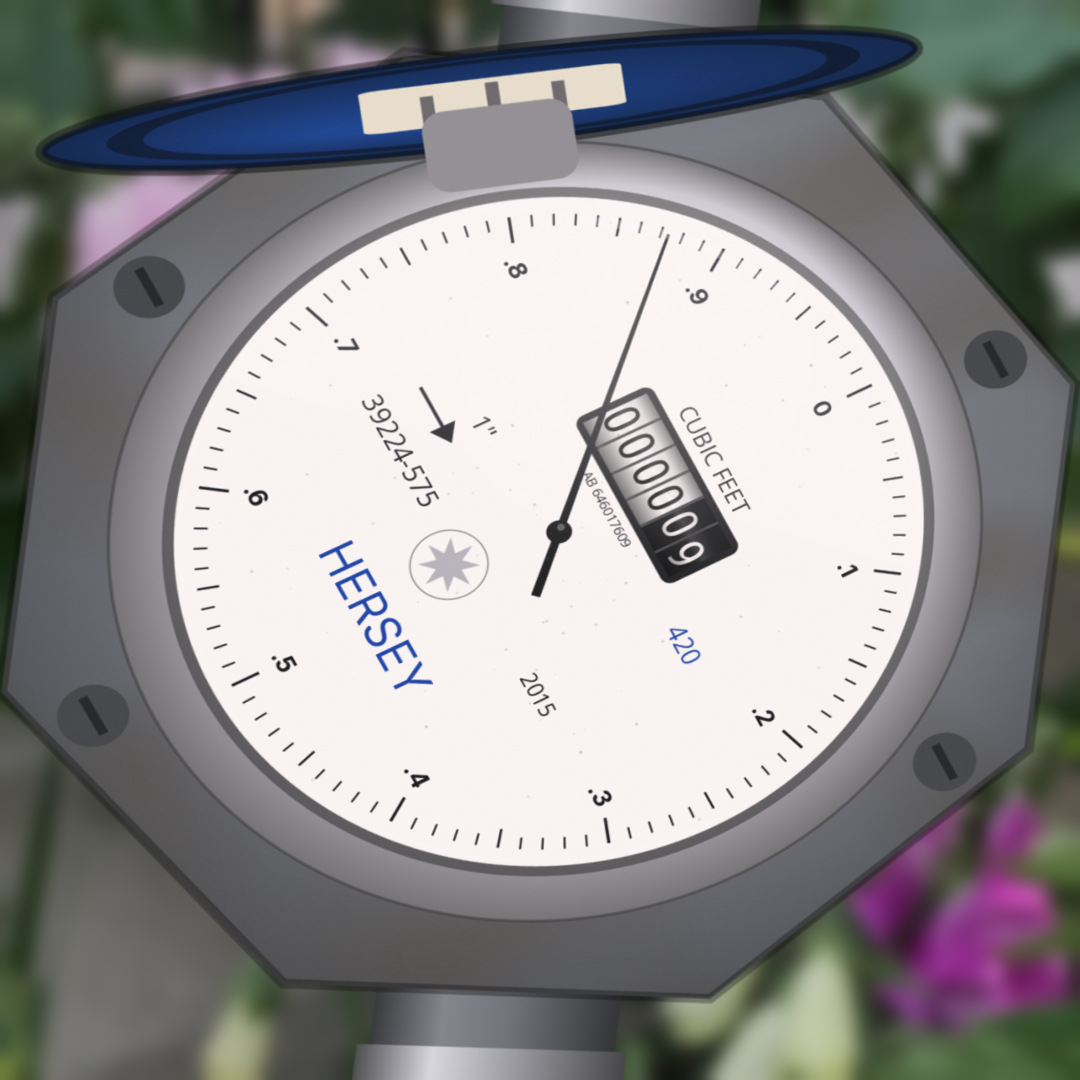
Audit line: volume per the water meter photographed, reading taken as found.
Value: 8.87 ft³
